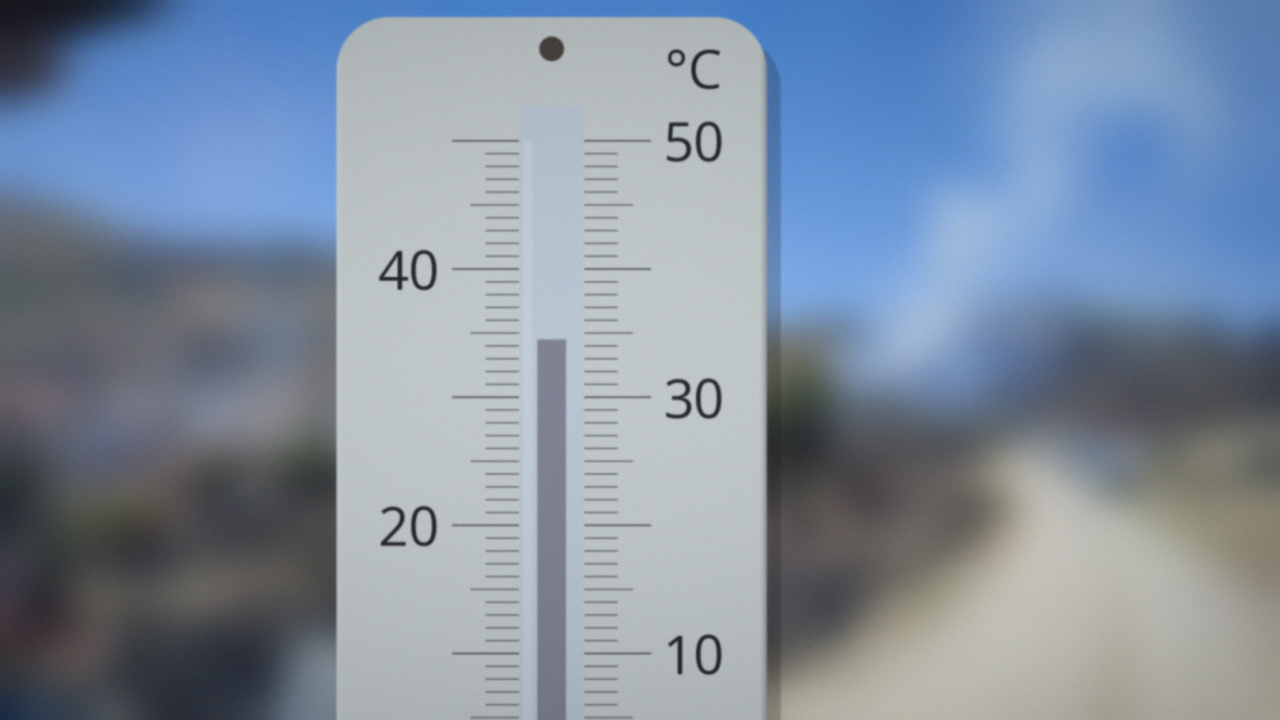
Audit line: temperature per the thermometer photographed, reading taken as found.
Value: 34.5 °C
